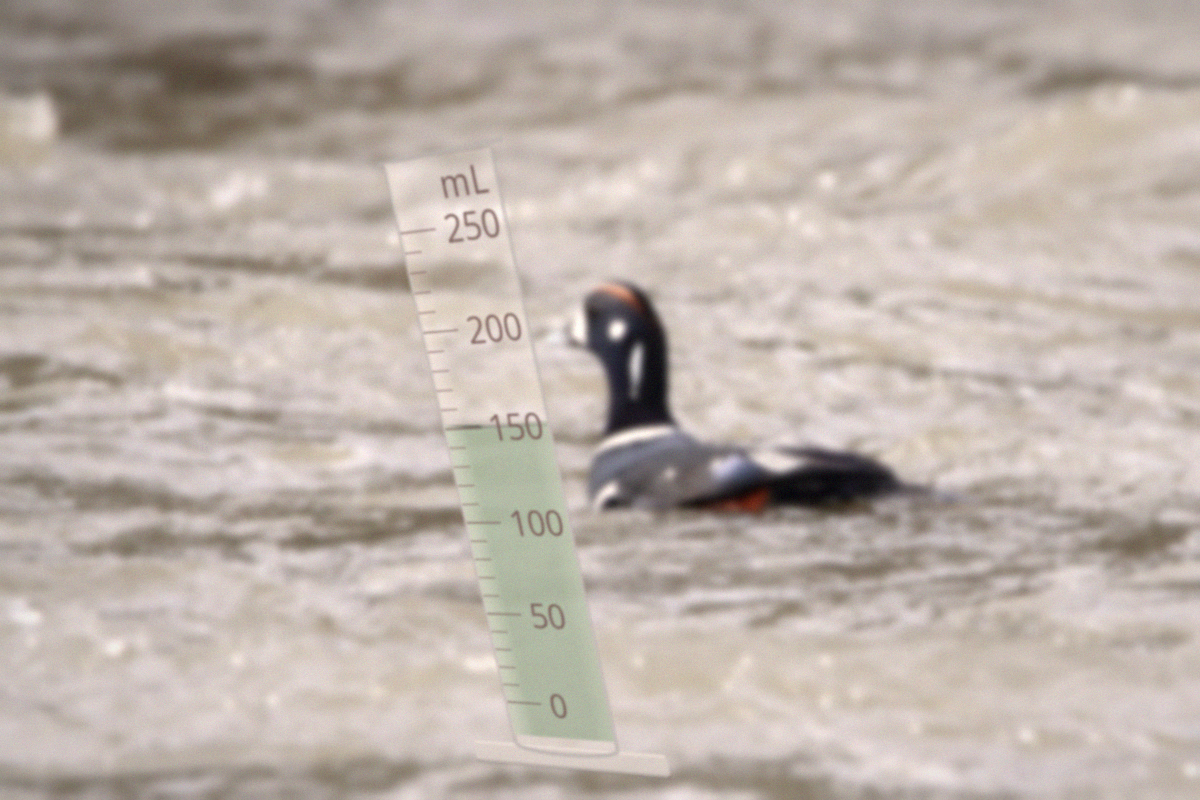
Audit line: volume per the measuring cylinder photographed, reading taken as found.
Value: 150 mL
